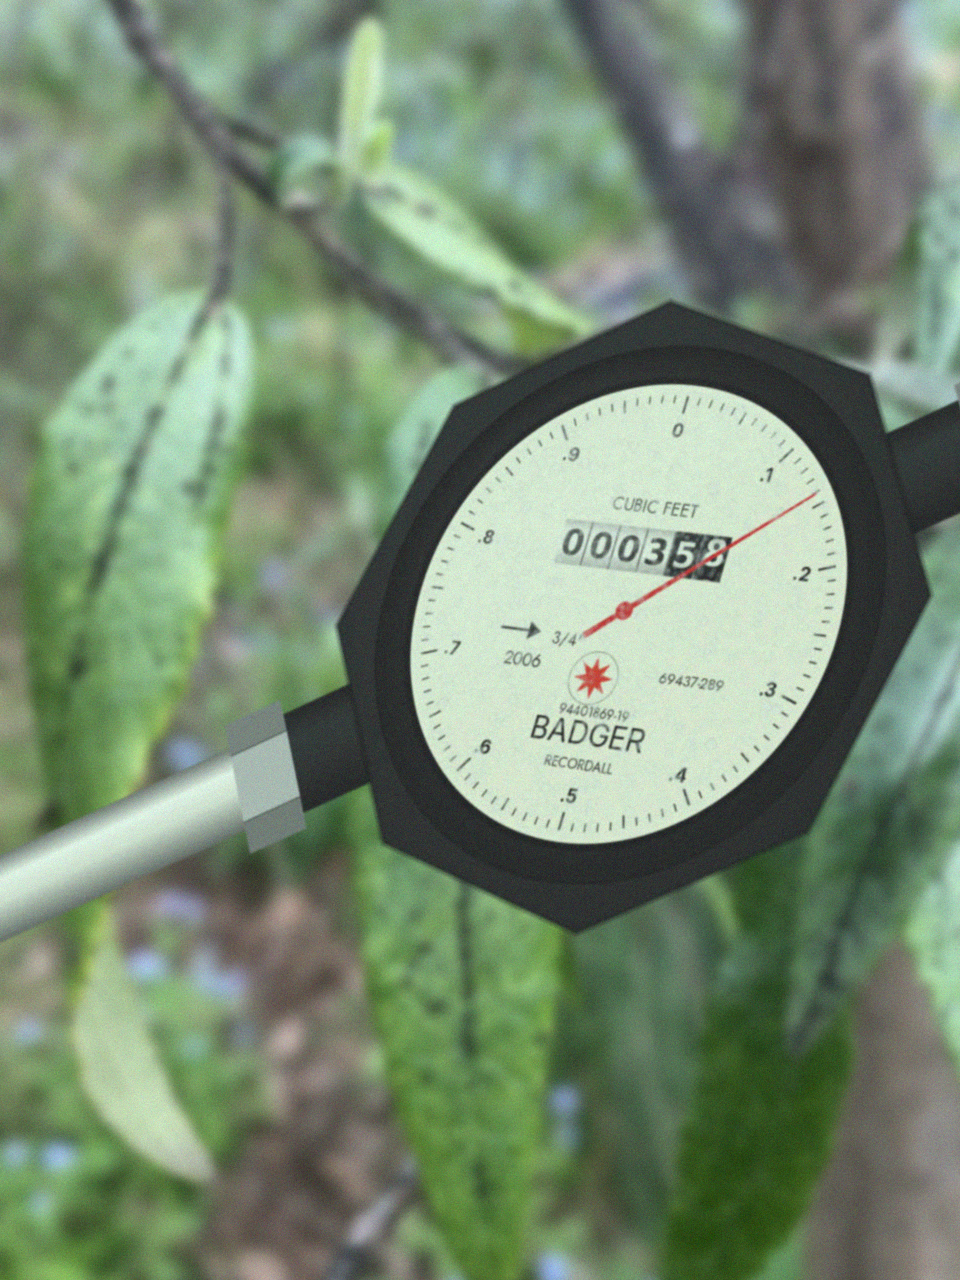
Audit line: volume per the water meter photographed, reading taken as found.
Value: 358.14 ft³
